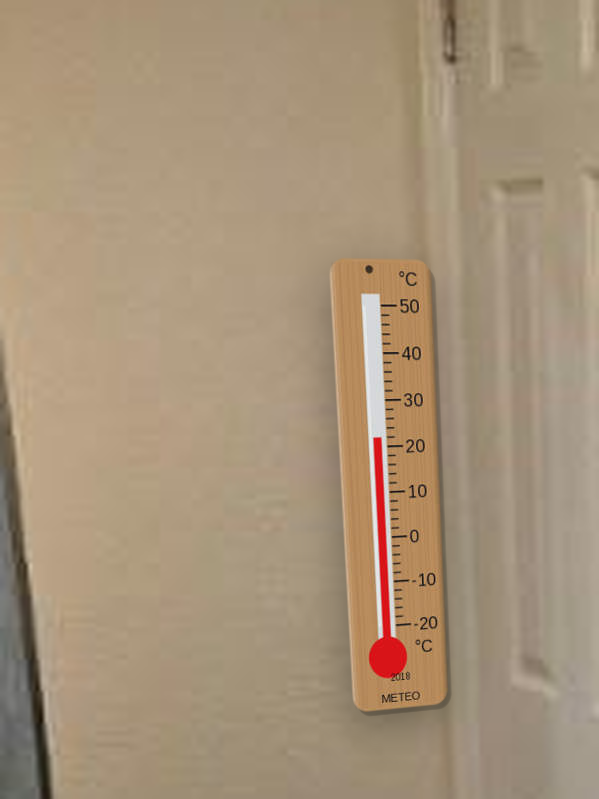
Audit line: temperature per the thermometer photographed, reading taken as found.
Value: 22 °C
